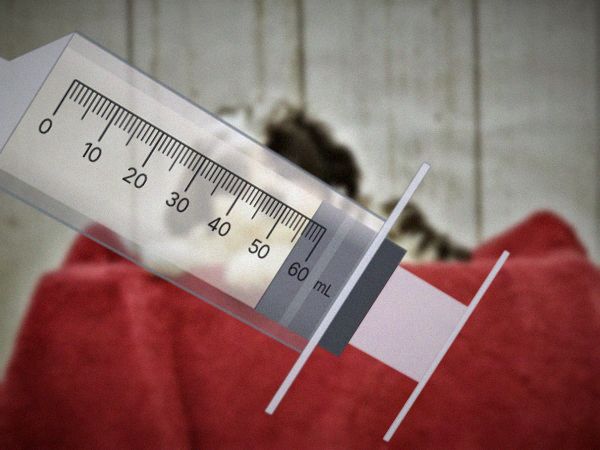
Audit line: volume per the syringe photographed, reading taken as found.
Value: 56 mL
